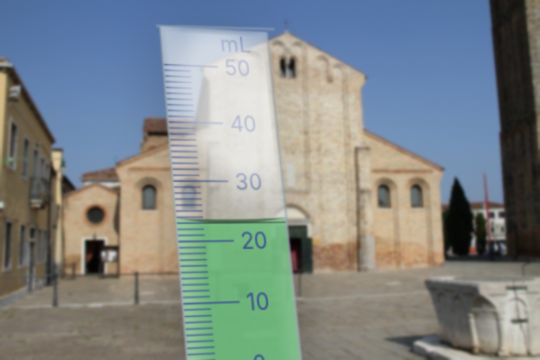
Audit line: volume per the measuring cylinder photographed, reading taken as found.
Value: 23 mL
